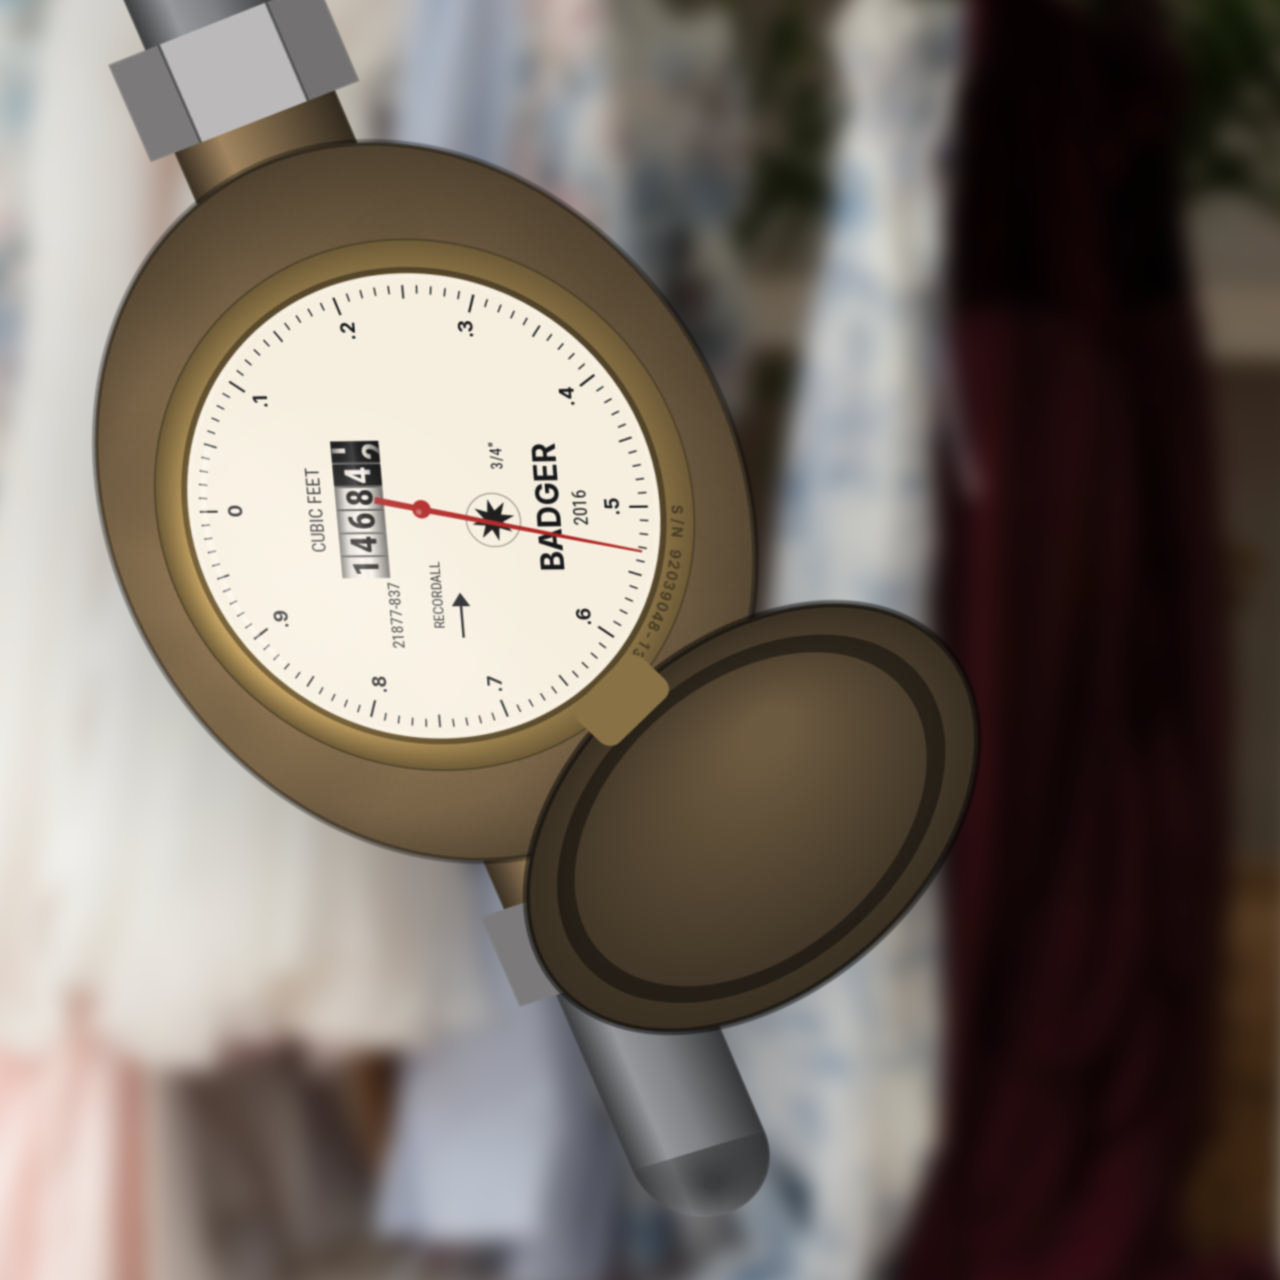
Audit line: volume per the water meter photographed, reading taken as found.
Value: 146841.53 ft³
